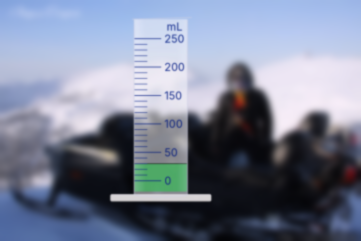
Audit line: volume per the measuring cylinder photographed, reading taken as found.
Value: 30 mL
